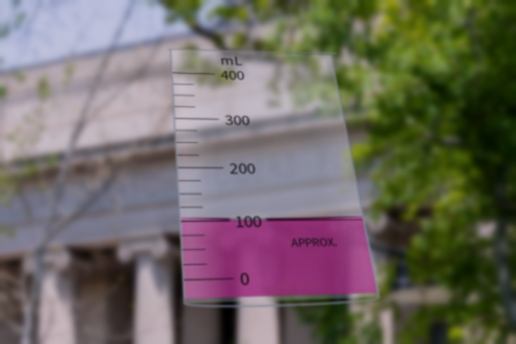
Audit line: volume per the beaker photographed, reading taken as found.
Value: 100 mL
